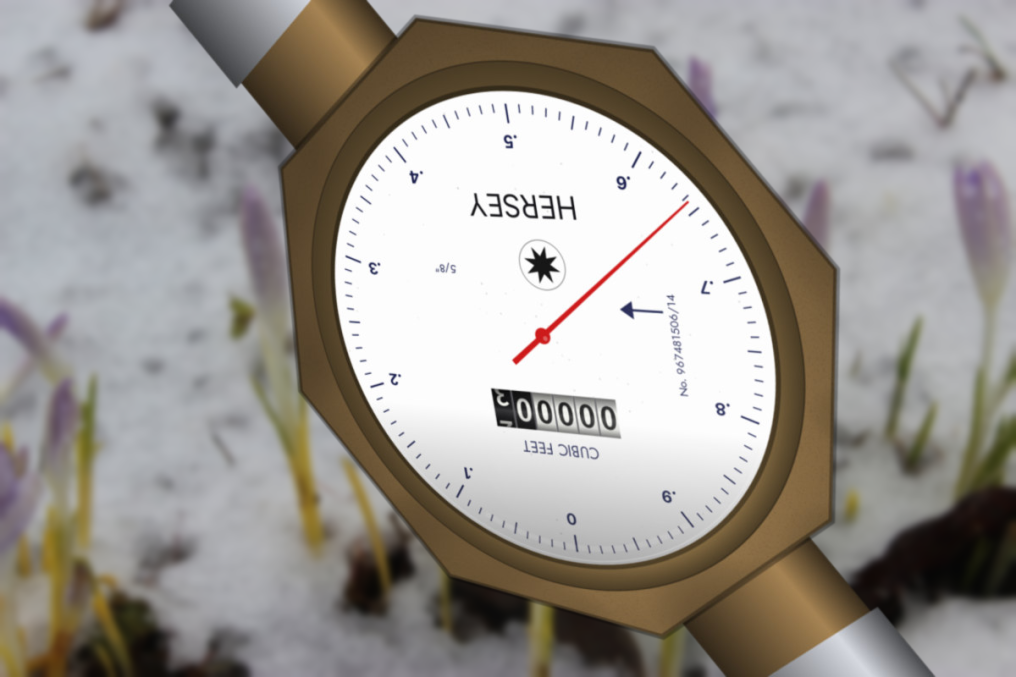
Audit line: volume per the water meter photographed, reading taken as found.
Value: 2.64 ft³
